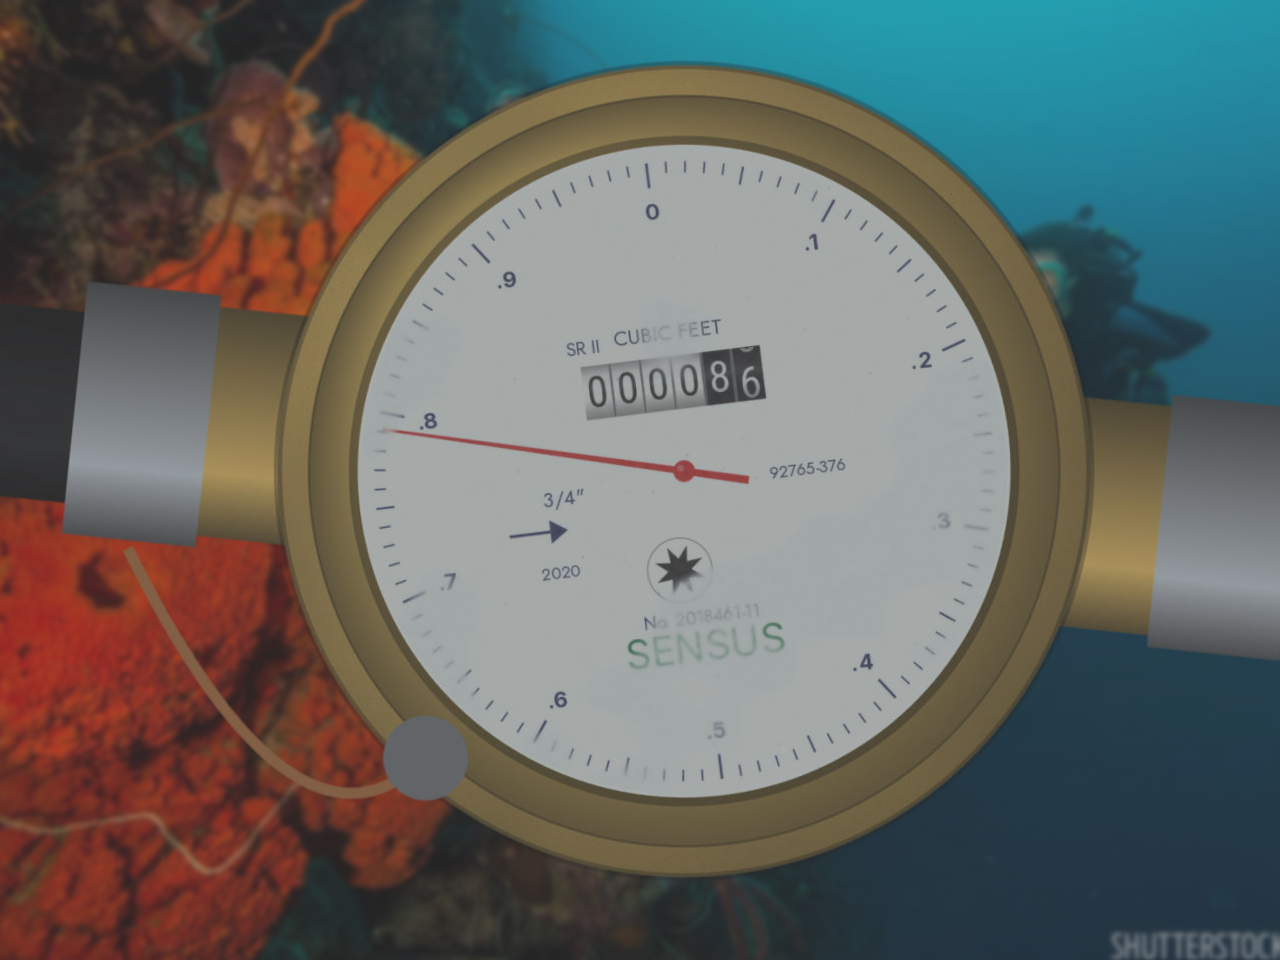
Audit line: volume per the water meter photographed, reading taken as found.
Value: 85.79 ft³
